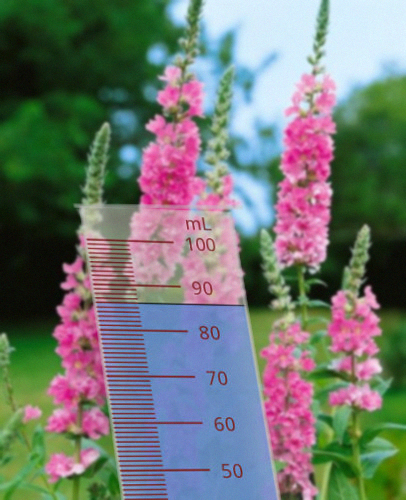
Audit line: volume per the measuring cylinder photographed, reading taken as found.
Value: 86 mL
